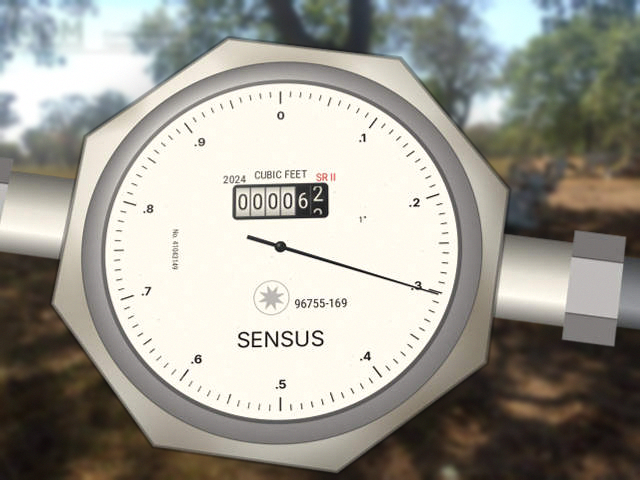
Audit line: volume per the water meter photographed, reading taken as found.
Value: 62.30 ft³
